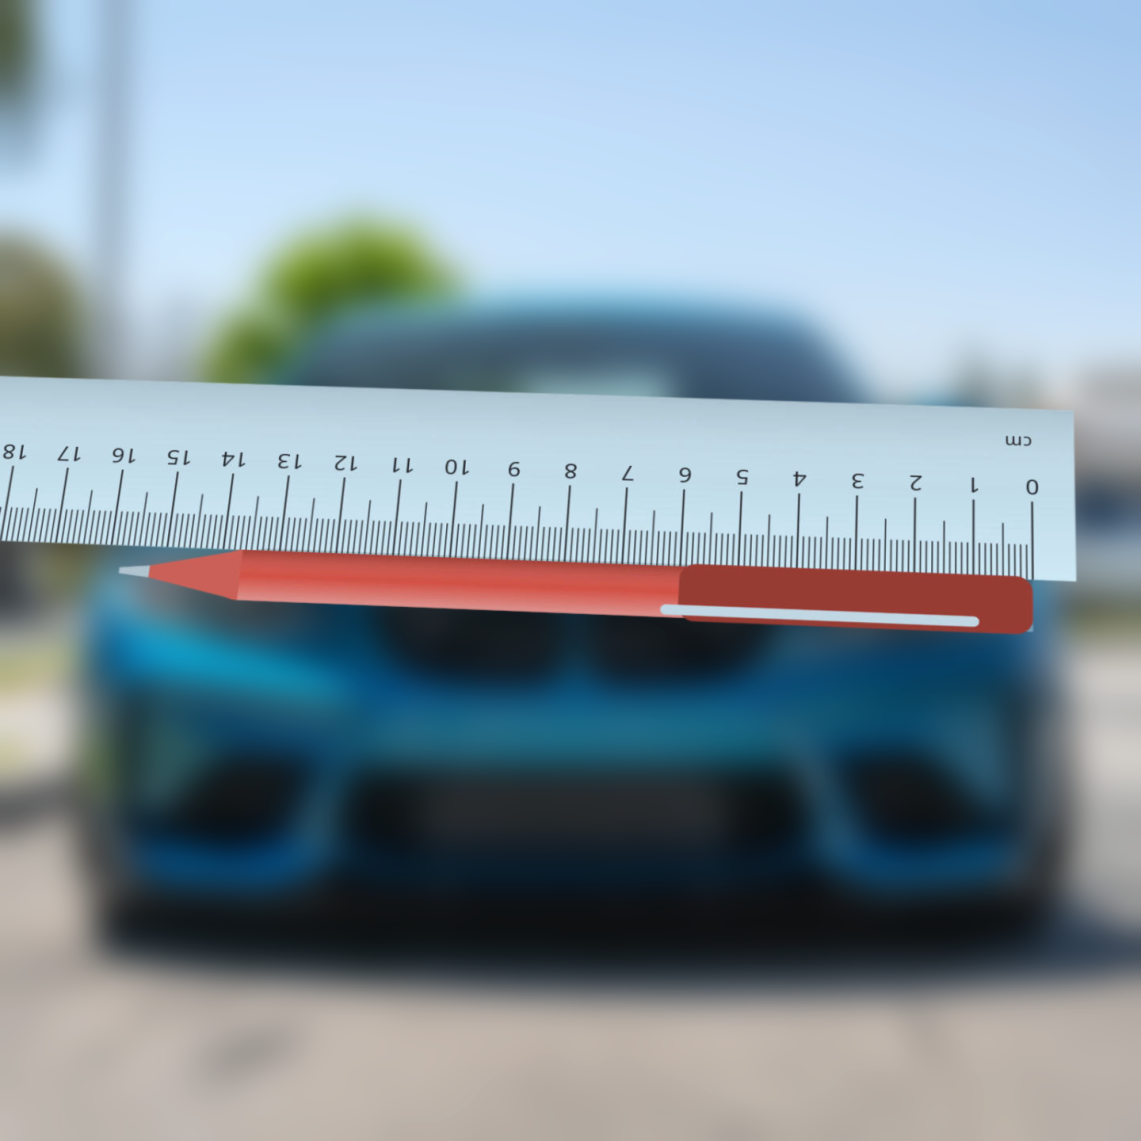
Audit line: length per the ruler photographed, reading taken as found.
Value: 15.8 cm
